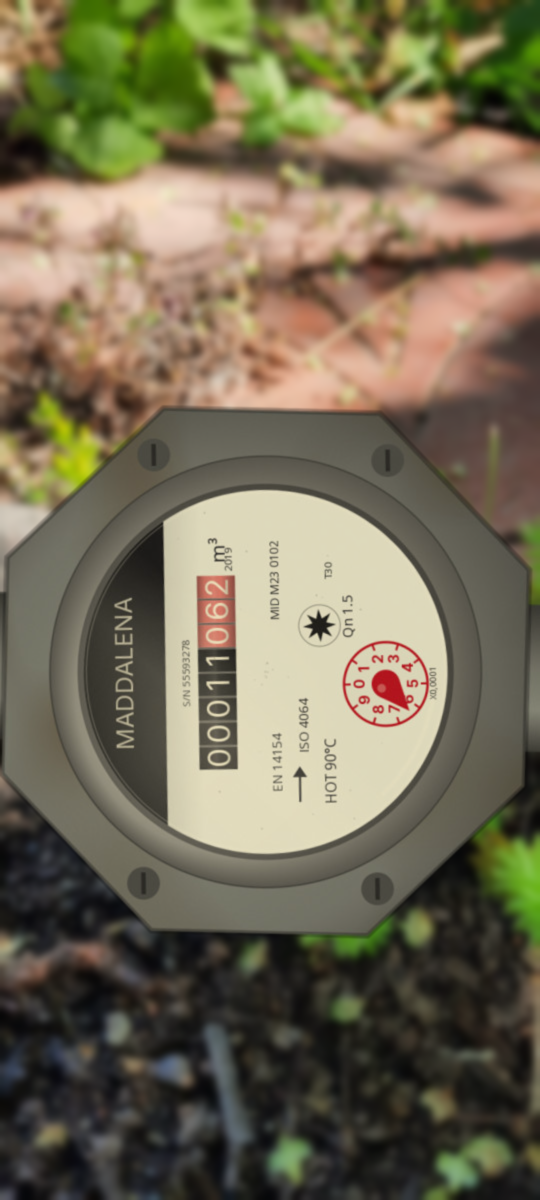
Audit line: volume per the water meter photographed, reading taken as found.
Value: 11.0626 m³
